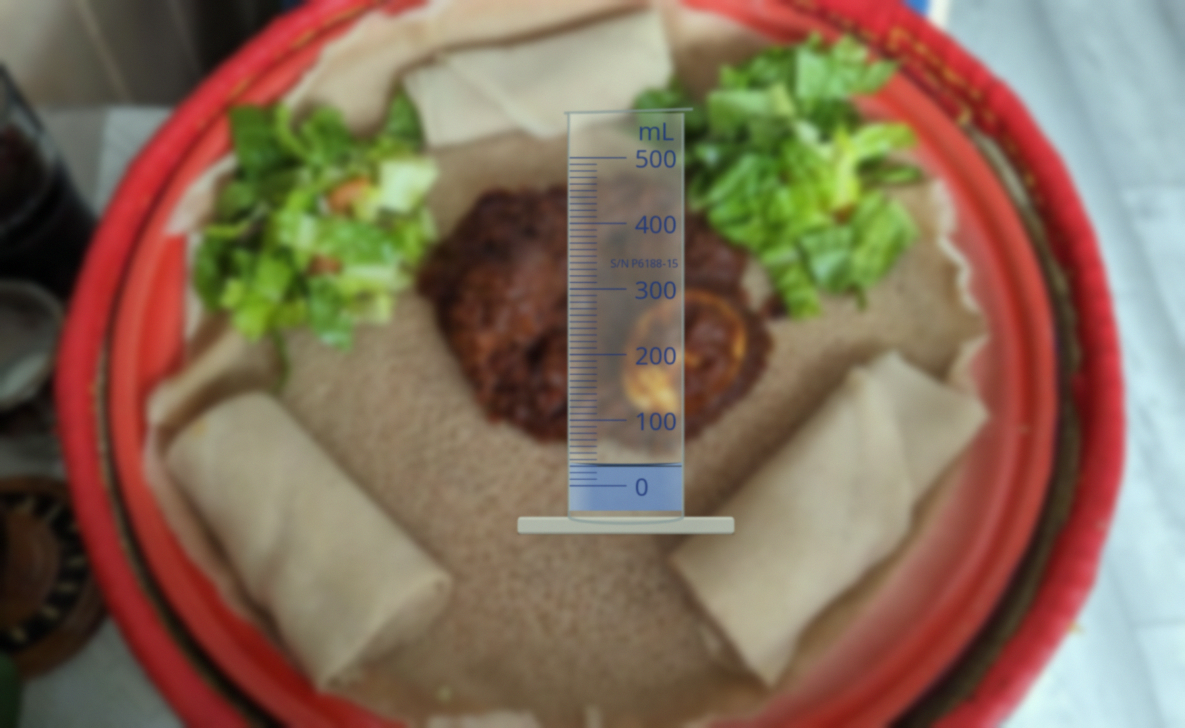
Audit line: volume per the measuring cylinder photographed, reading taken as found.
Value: 30 mL
